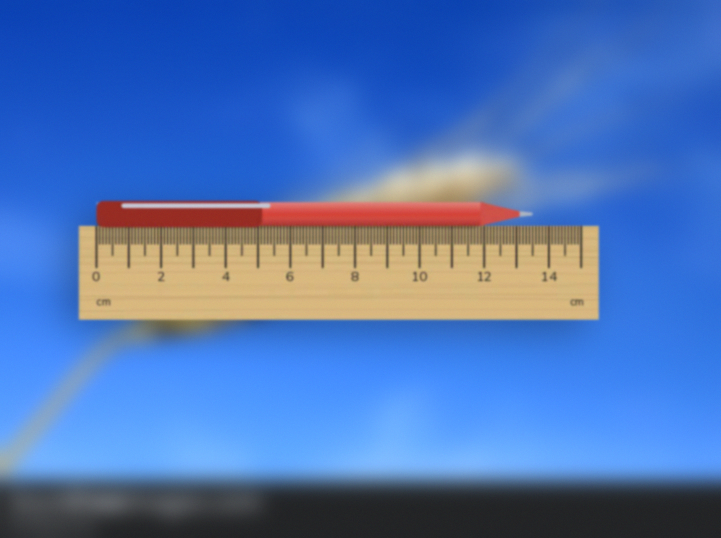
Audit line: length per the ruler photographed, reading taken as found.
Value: 13.5 cm
